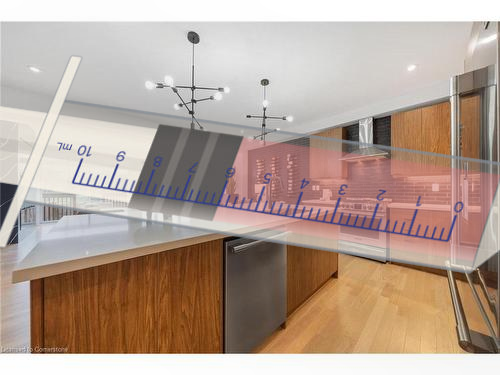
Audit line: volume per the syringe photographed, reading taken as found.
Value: 6 mL
